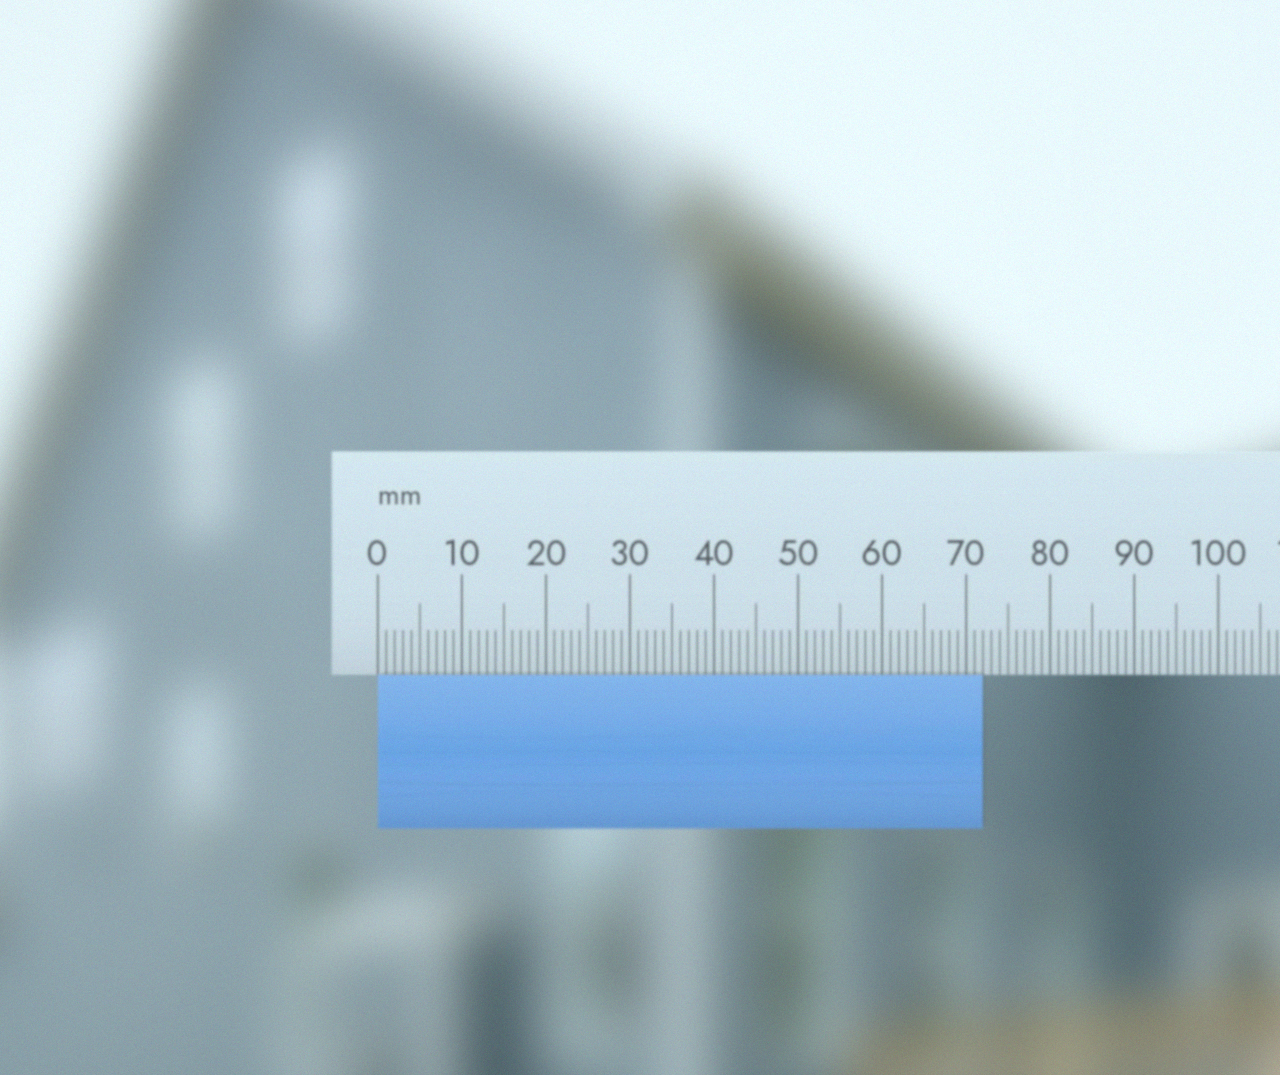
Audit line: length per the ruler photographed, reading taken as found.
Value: 72 mm
